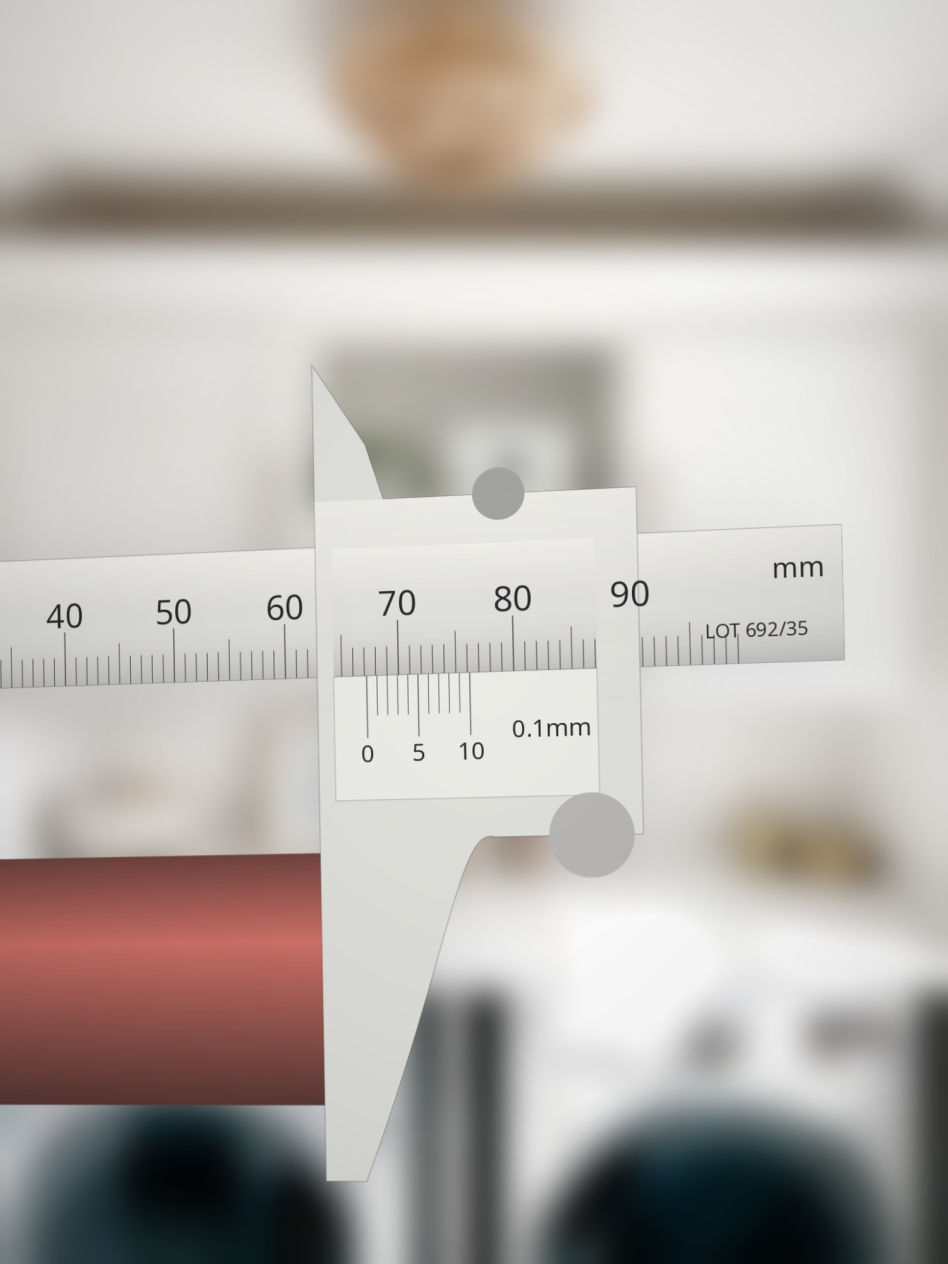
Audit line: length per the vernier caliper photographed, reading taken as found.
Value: 67.2 mm
